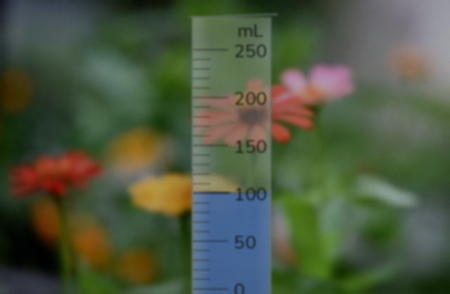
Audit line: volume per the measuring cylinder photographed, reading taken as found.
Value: 100 mL
